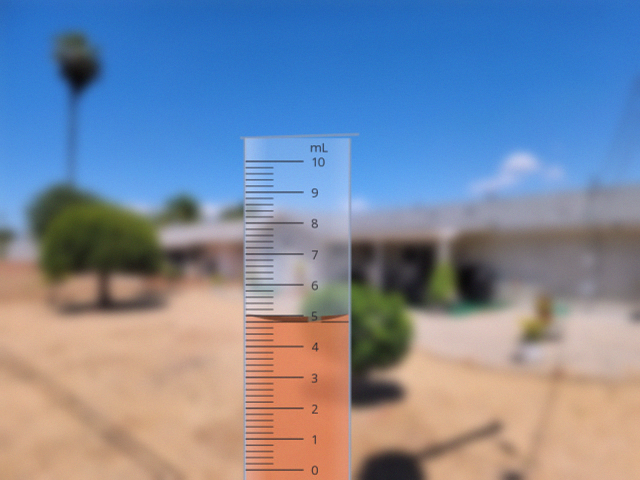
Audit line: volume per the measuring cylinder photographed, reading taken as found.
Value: 4.8 mL
